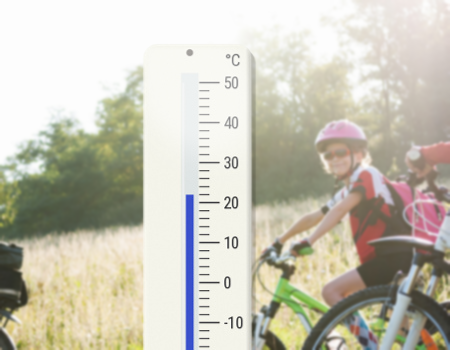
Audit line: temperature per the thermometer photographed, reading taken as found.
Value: 22 °C
